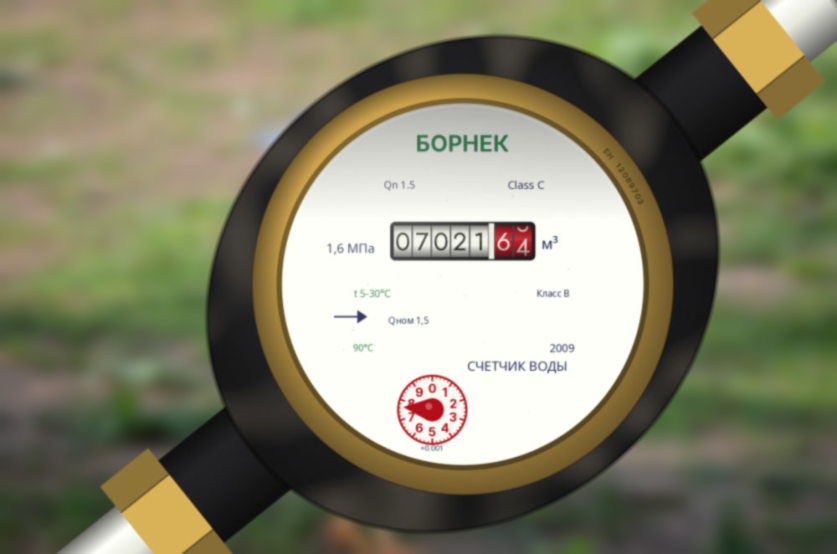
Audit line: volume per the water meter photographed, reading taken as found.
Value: 7021.637 m³
